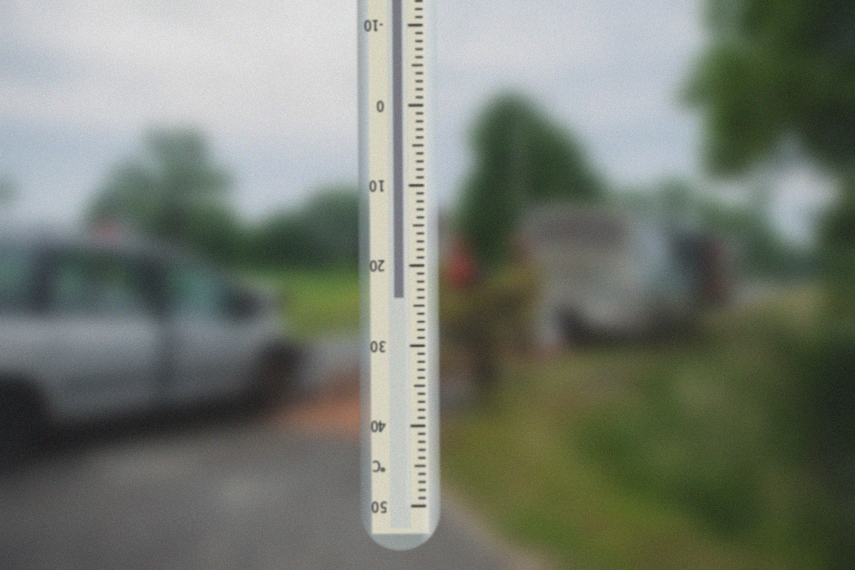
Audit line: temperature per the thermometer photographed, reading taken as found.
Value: 24 °C
